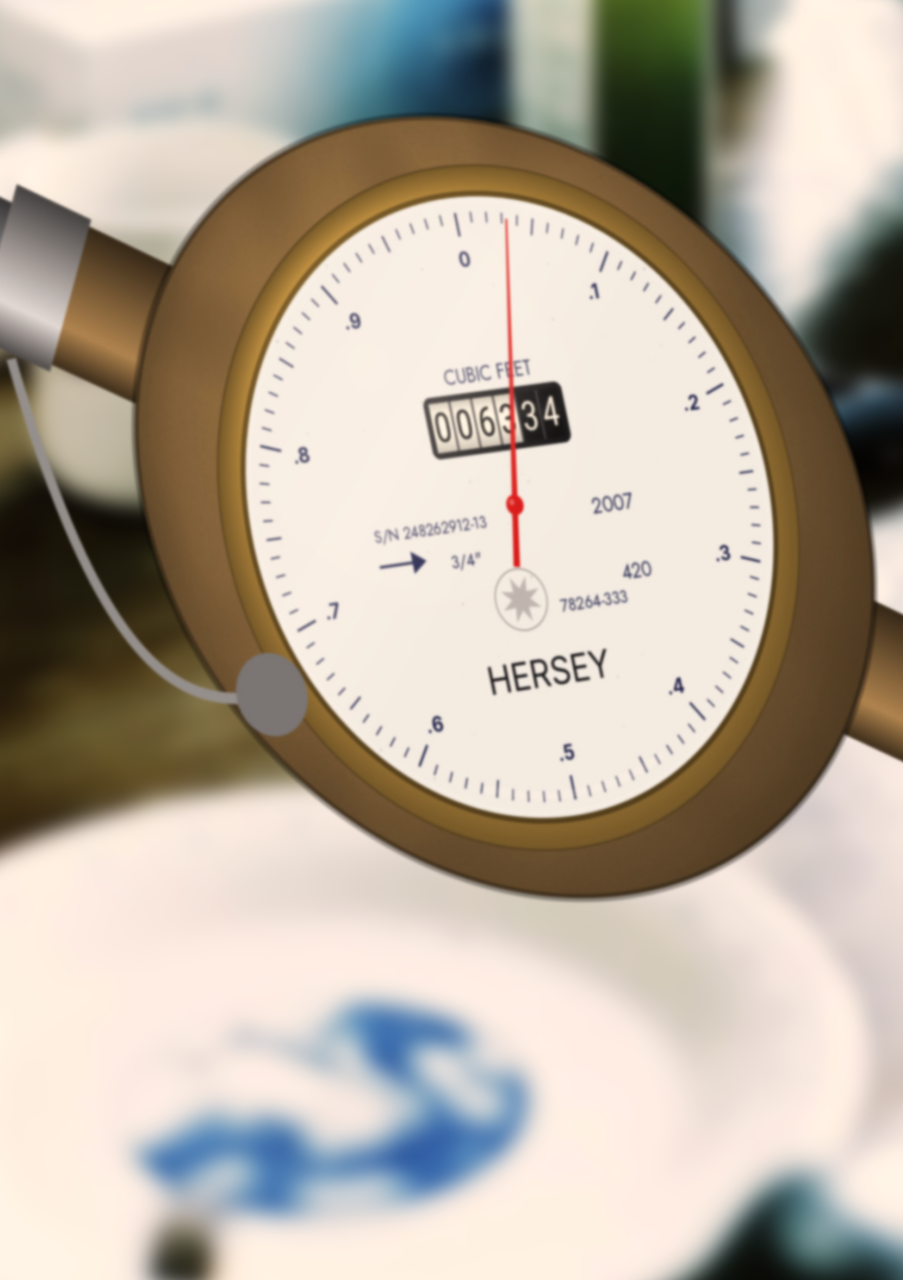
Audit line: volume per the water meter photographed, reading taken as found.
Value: 6334.03 ft³
